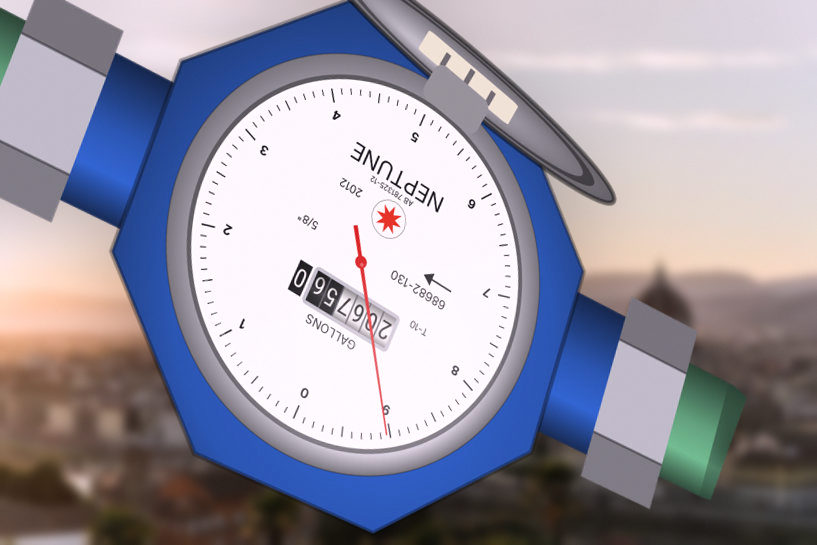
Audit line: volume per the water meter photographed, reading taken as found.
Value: 2067559.0 gal
